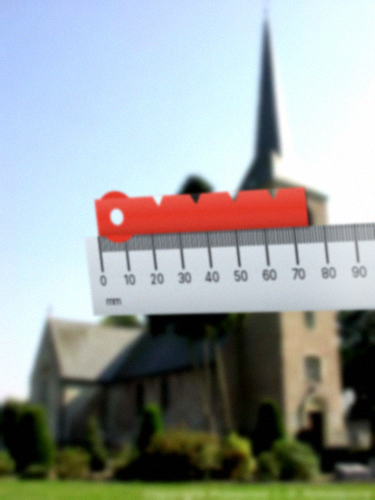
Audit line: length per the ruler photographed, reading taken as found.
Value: 75 mm
